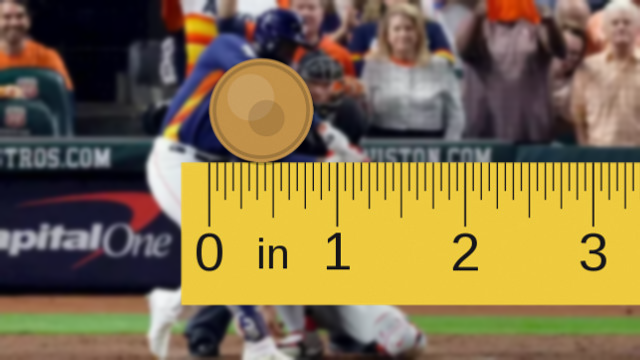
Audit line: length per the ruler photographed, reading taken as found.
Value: 0.8125 in
